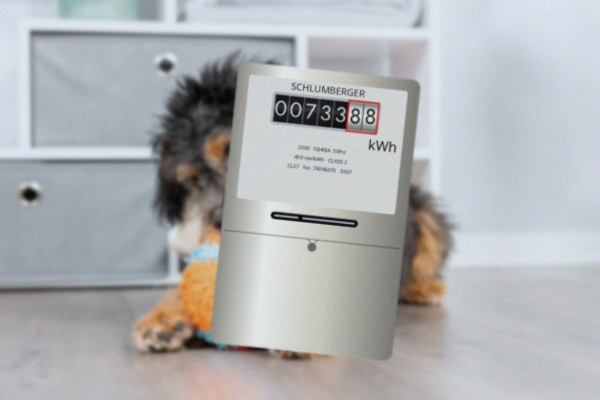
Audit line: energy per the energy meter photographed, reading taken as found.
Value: 733.88 kWh
